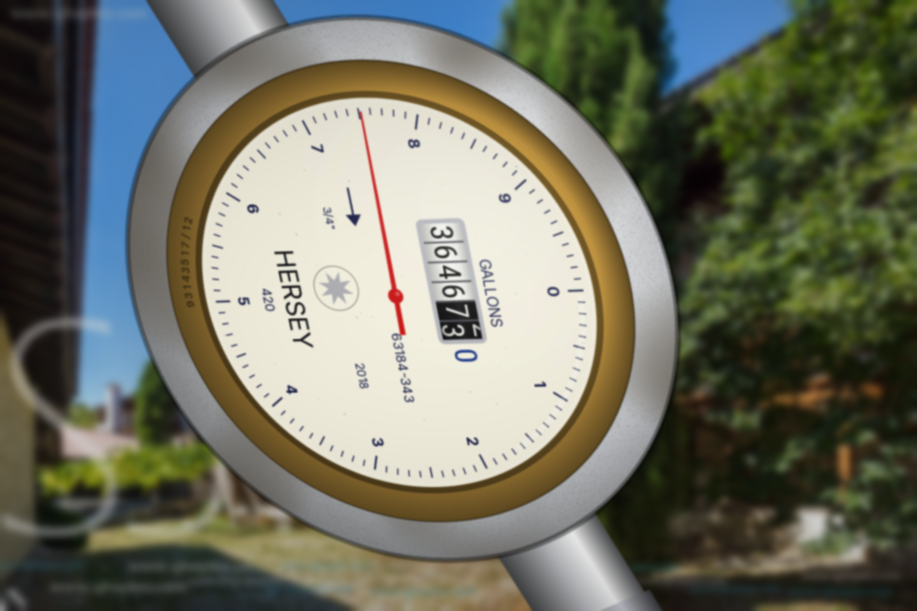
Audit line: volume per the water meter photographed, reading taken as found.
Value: 3646727.5 gal
